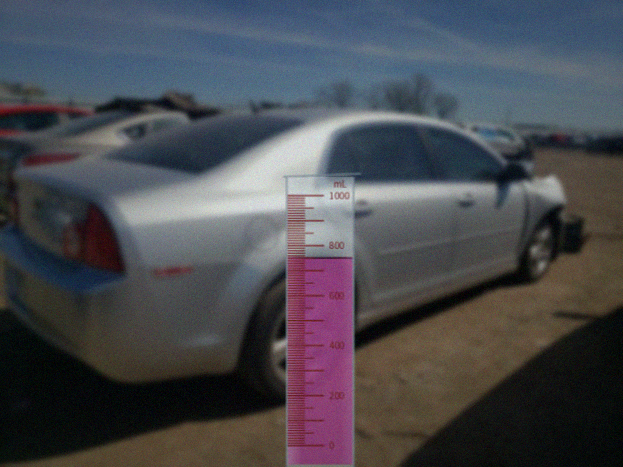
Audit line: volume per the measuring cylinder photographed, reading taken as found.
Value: 750 mL
